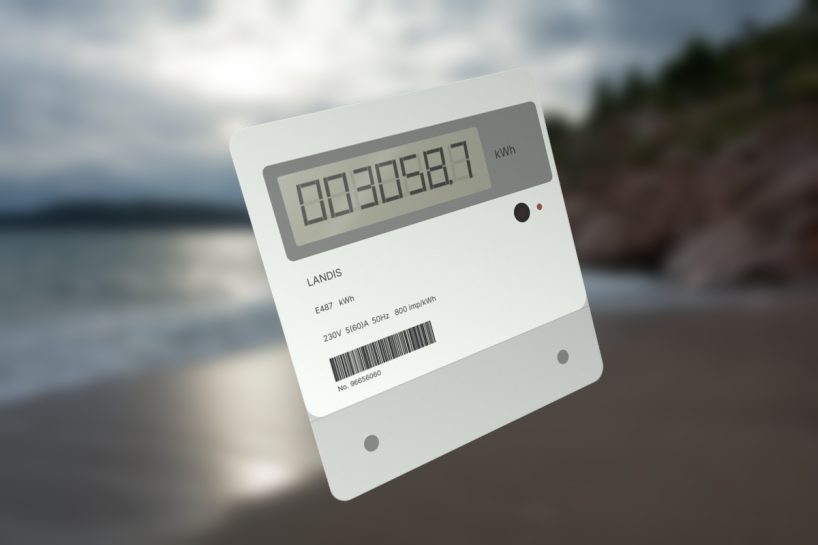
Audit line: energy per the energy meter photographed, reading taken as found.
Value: 3058.7 kWh
